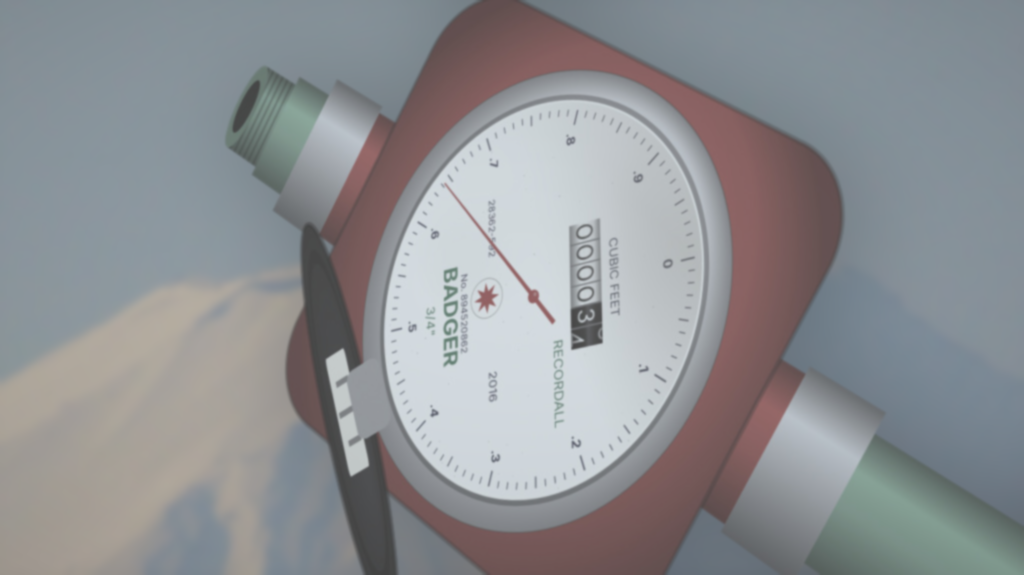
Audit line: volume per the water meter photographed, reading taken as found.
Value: 33.64 ft³
